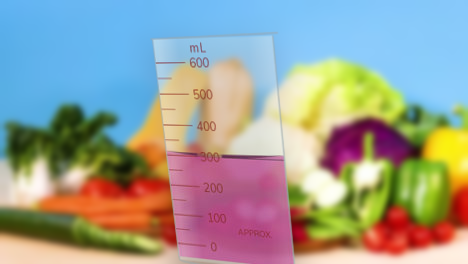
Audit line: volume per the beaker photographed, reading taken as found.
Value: 300 mL
